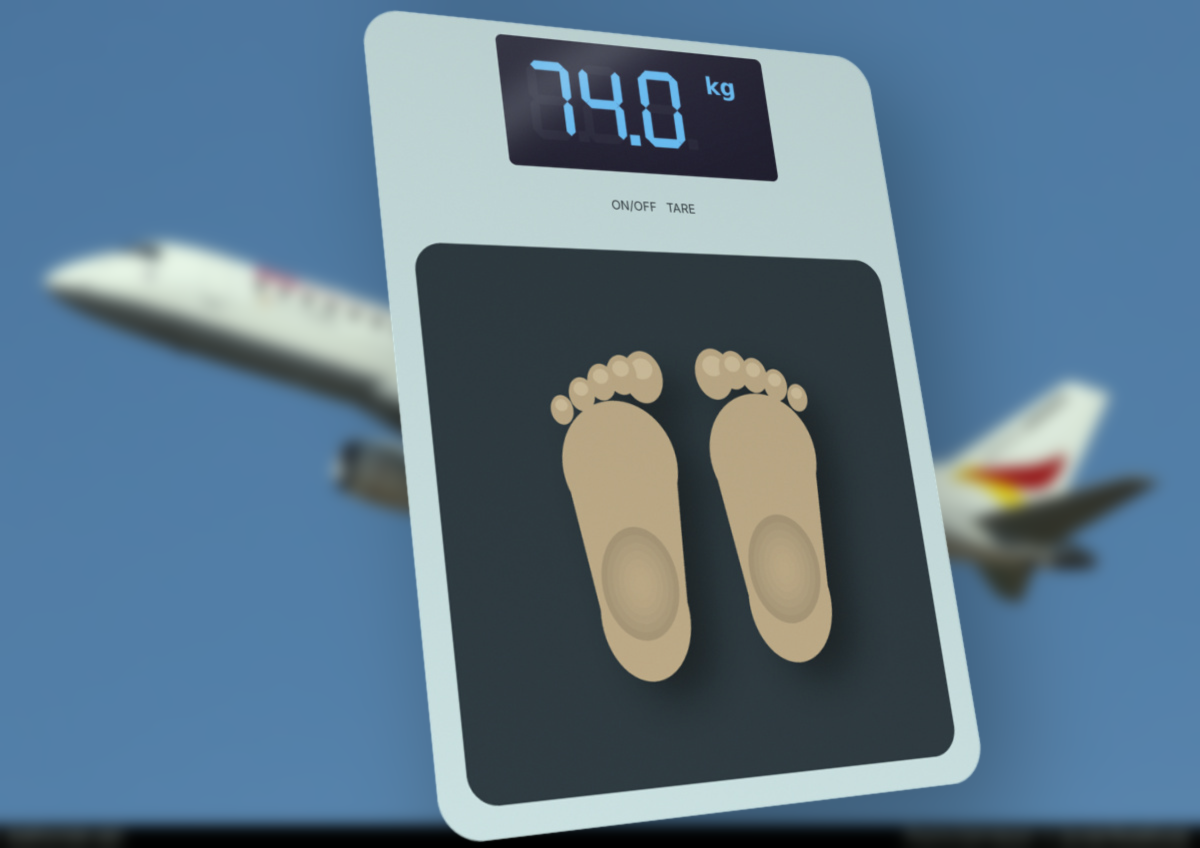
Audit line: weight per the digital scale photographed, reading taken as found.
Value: 74.0 kg
